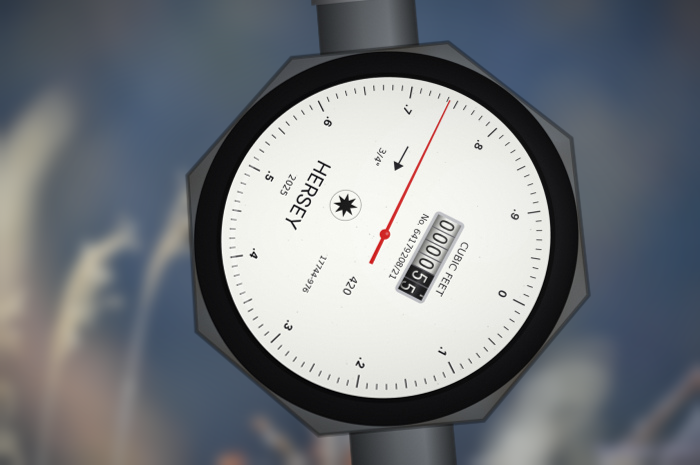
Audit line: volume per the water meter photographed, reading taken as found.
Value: 54.74 ft³
